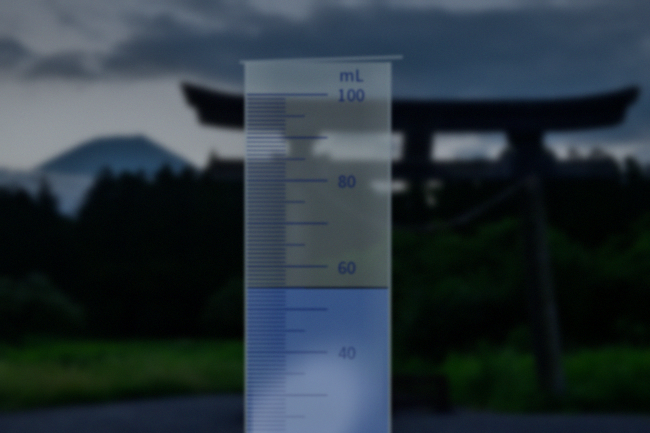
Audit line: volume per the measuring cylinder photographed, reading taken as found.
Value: 55 mL
